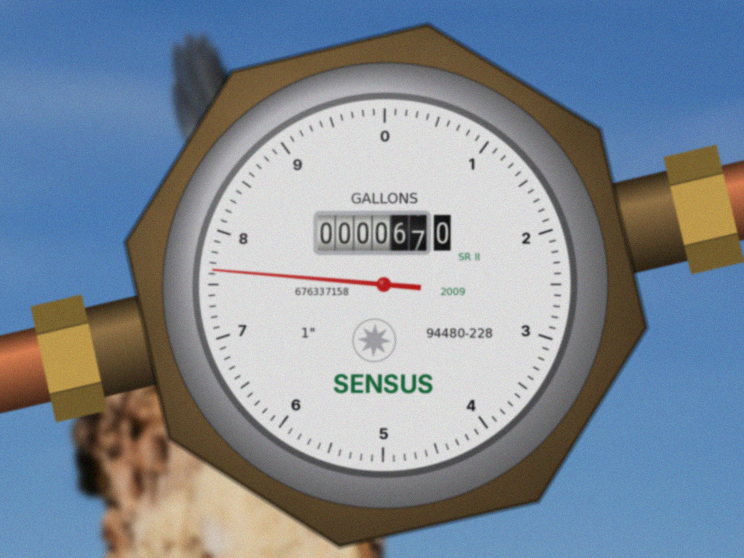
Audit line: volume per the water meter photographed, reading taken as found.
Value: 667.6 gal
